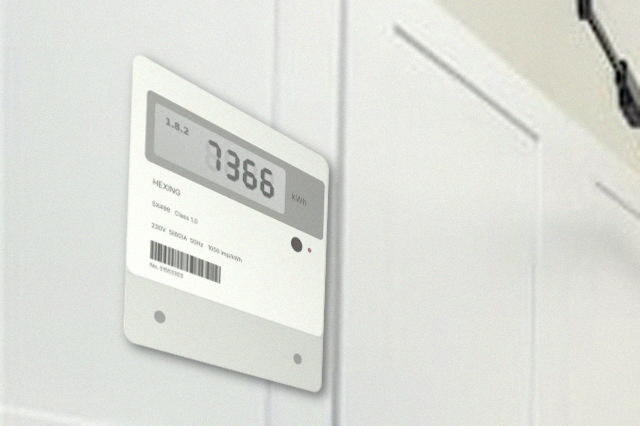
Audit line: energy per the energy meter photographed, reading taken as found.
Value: 7366 kWh
